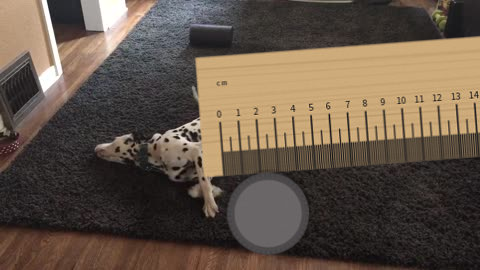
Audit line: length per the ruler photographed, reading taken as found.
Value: 4.5 cm
